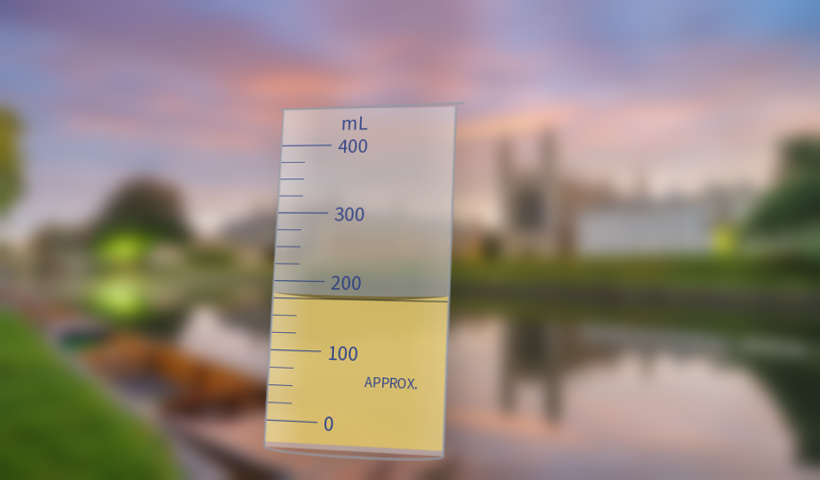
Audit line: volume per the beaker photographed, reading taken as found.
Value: 175 mL
